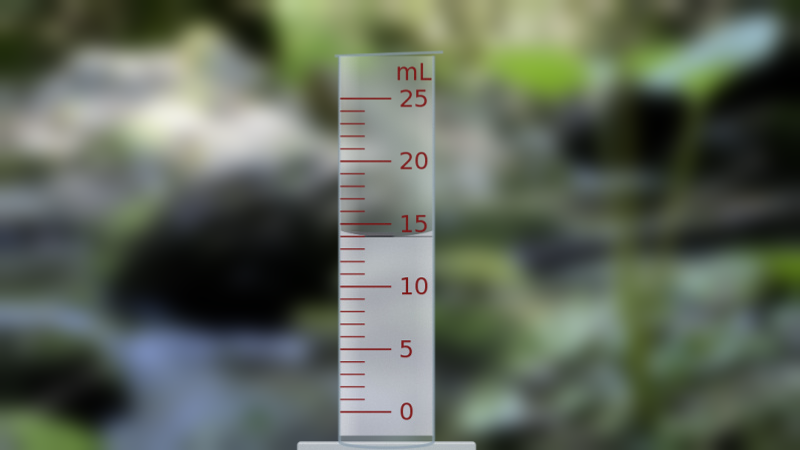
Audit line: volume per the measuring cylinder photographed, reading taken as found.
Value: 14 mL
